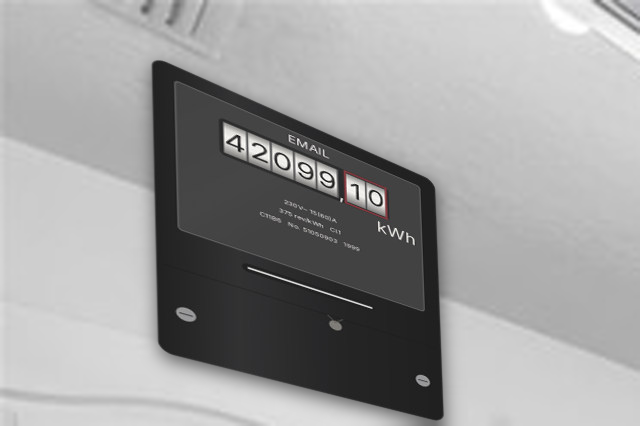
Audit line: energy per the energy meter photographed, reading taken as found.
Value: 42099.10 kWh
